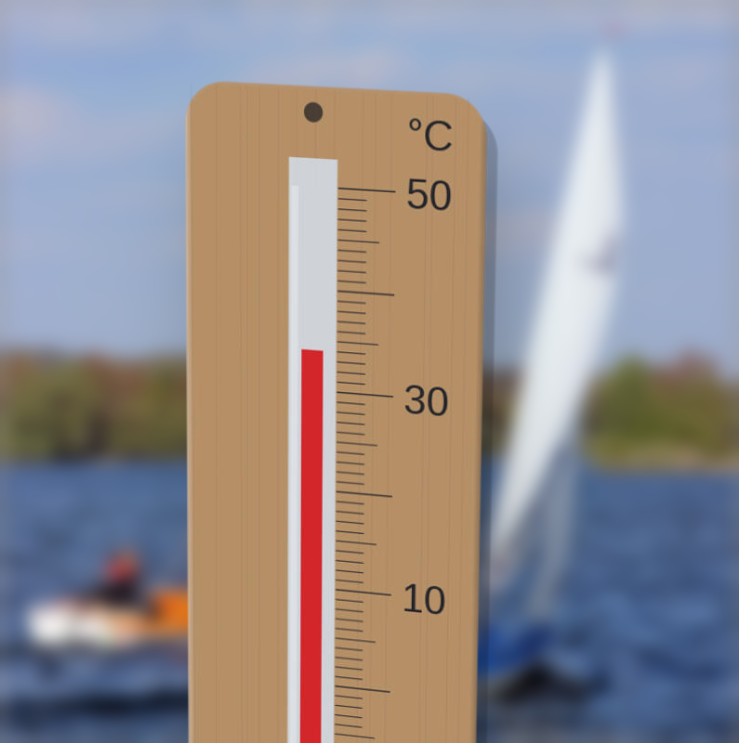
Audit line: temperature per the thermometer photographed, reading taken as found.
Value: 34 °C
